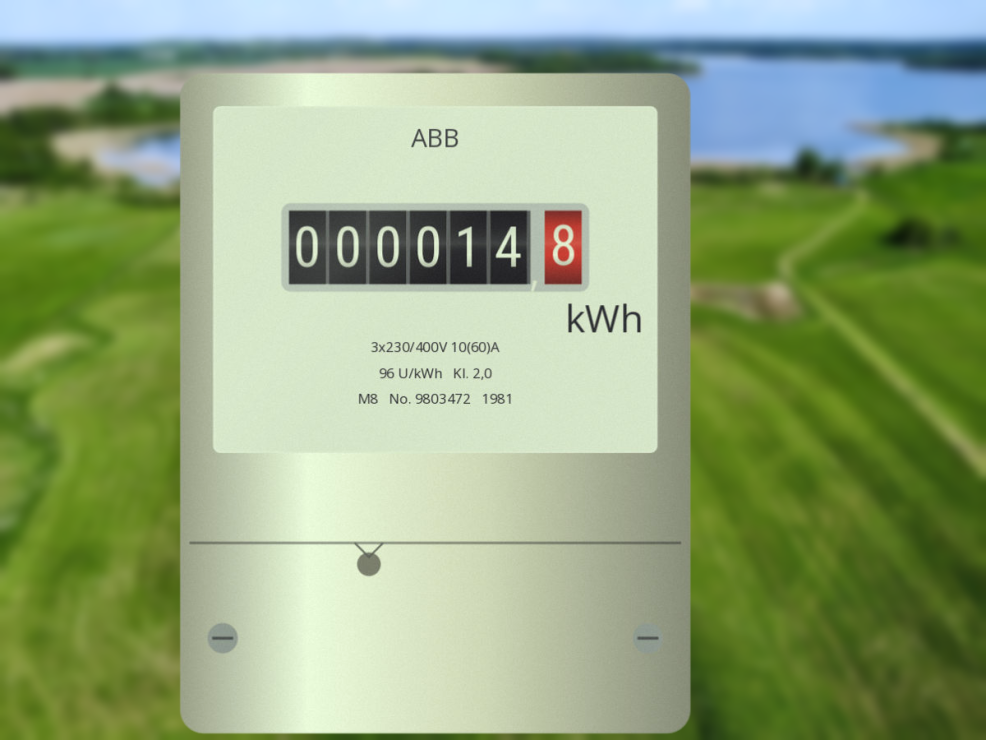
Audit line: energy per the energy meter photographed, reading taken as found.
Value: 14.8 kWh
